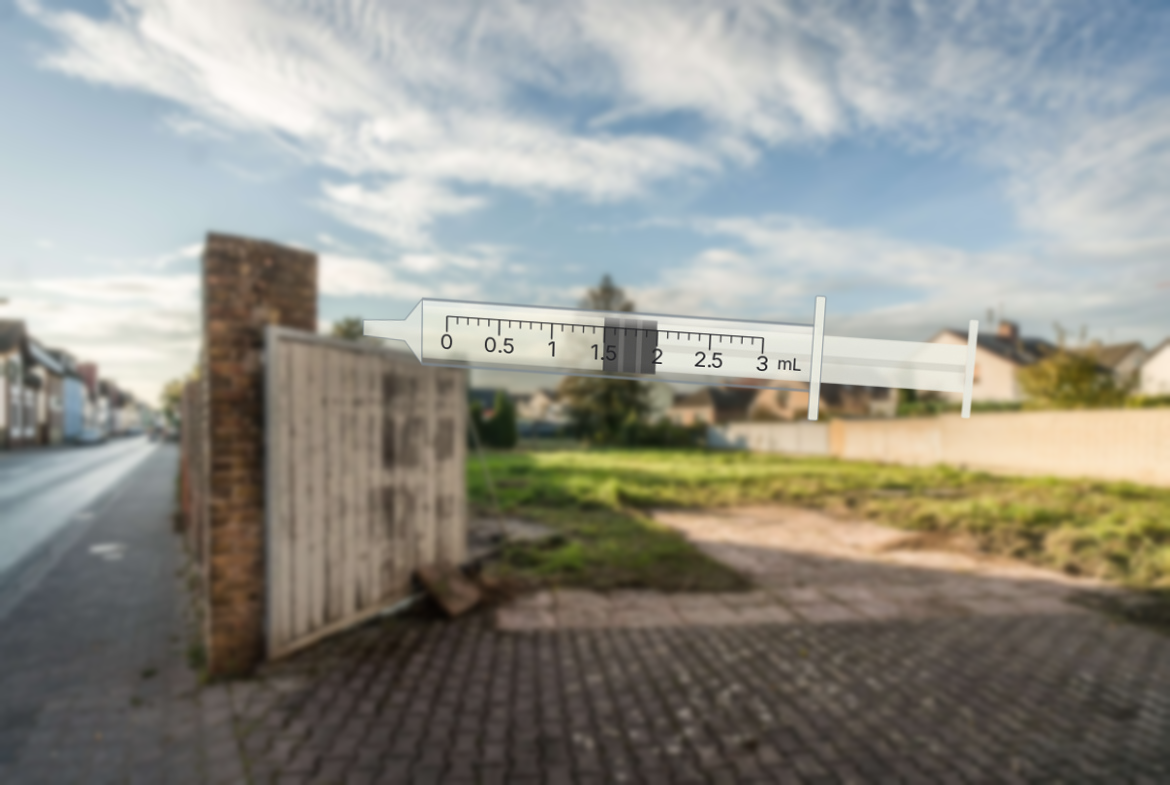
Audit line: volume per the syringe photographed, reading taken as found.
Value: 1.5 mL
